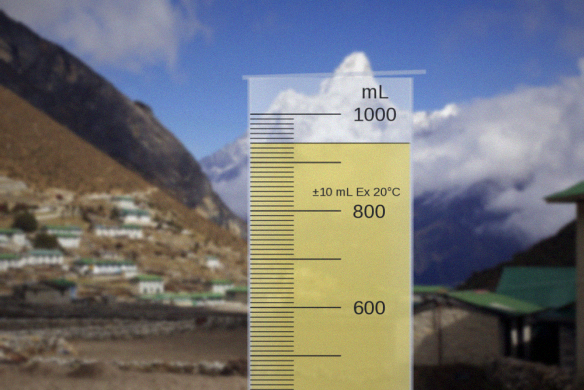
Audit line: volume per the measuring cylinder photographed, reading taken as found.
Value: 940 mL
